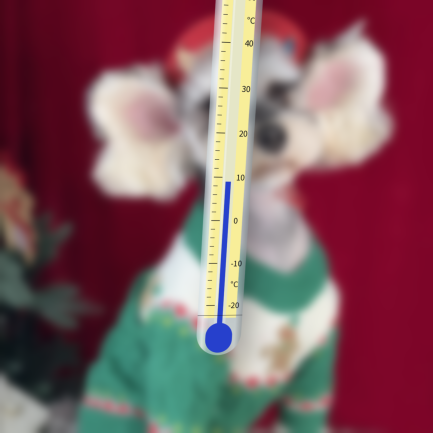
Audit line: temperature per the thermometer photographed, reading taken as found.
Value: 9 °C
